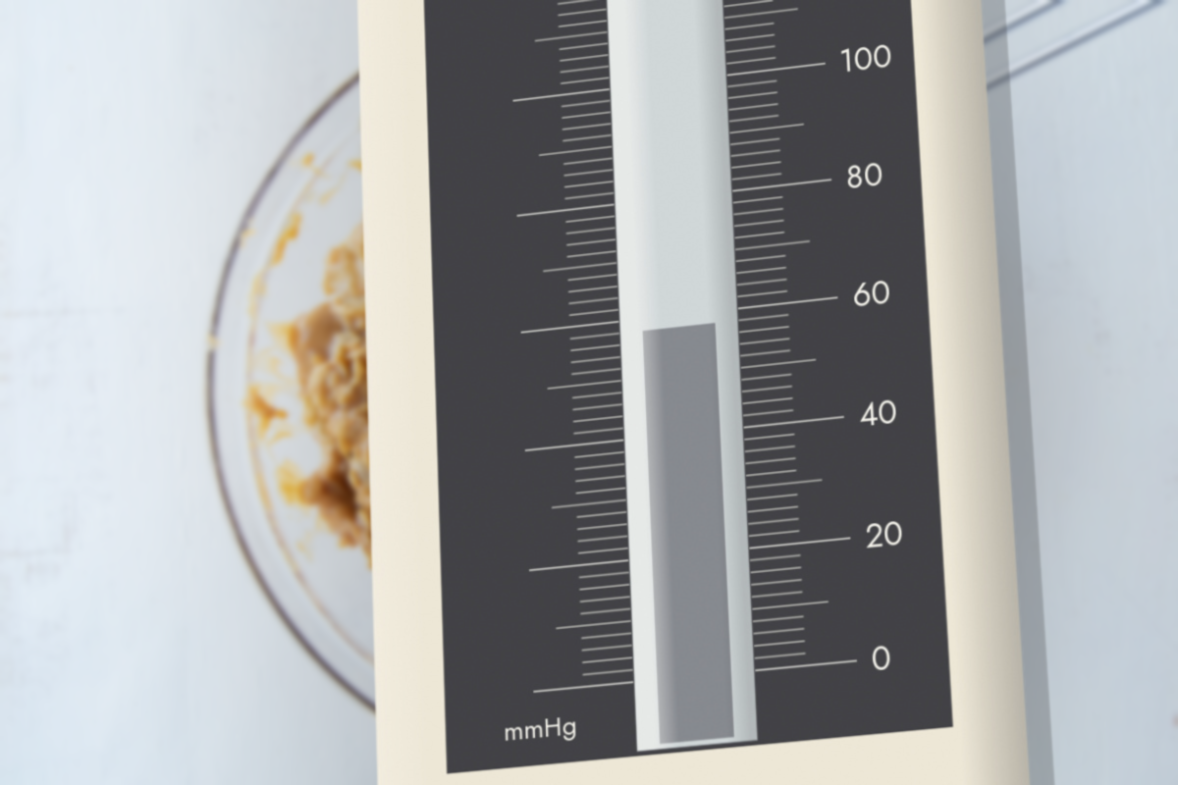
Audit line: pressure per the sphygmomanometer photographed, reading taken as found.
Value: 58 mmHg
